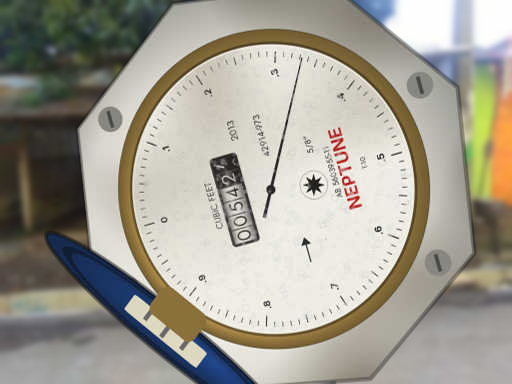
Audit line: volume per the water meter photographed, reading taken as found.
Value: 5427.33 ft³
